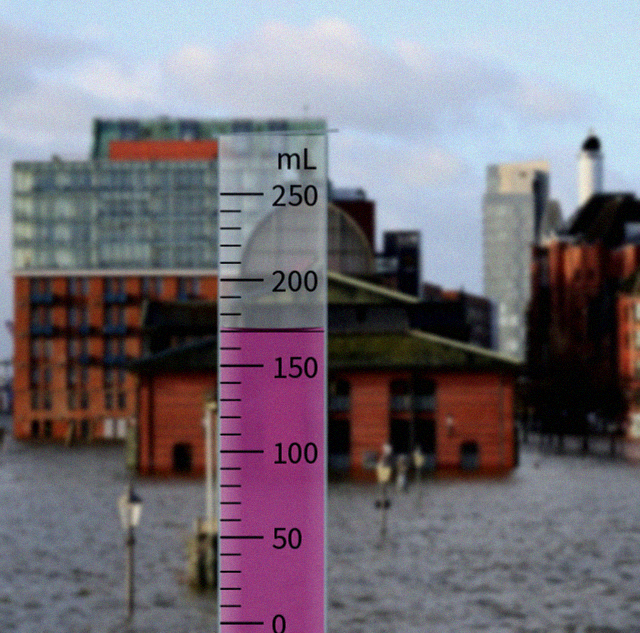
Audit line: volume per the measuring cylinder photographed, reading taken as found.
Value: 170 mL
